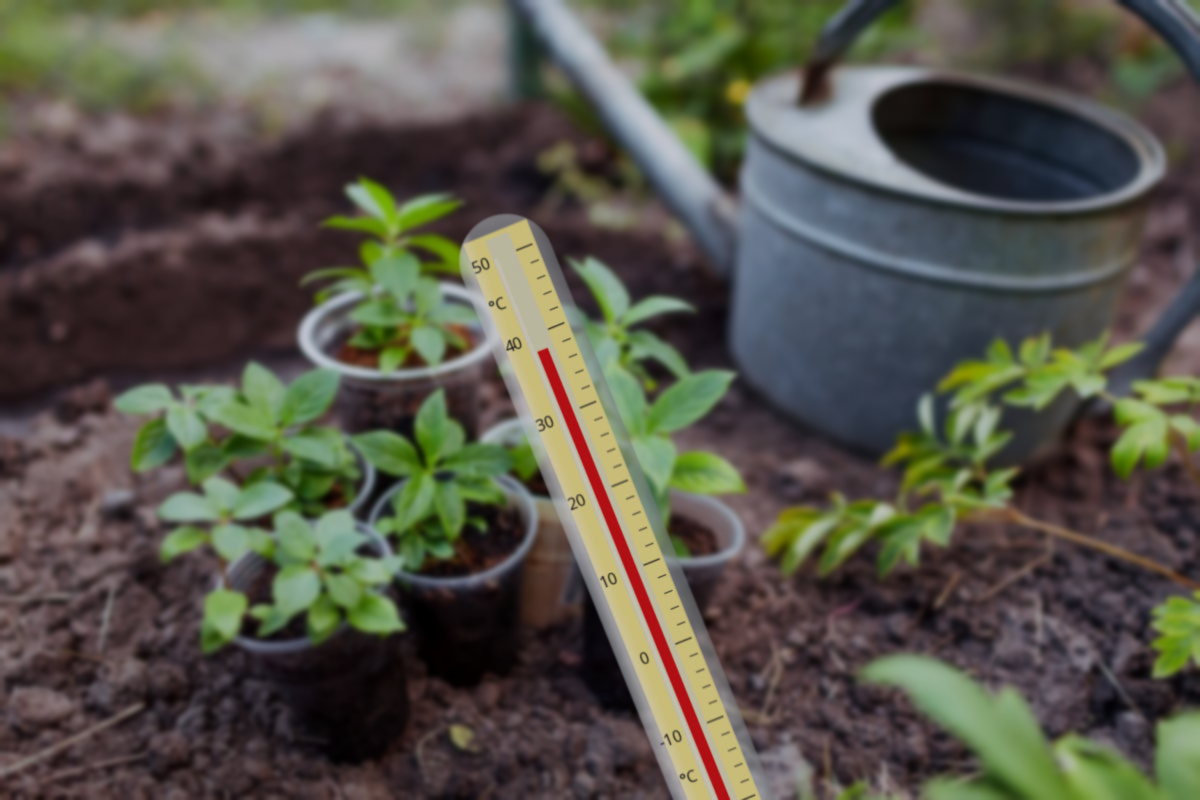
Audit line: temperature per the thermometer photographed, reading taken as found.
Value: 38 °C
